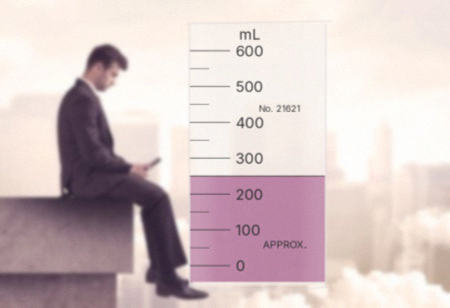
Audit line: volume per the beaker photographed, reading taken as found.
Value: 250 mL
